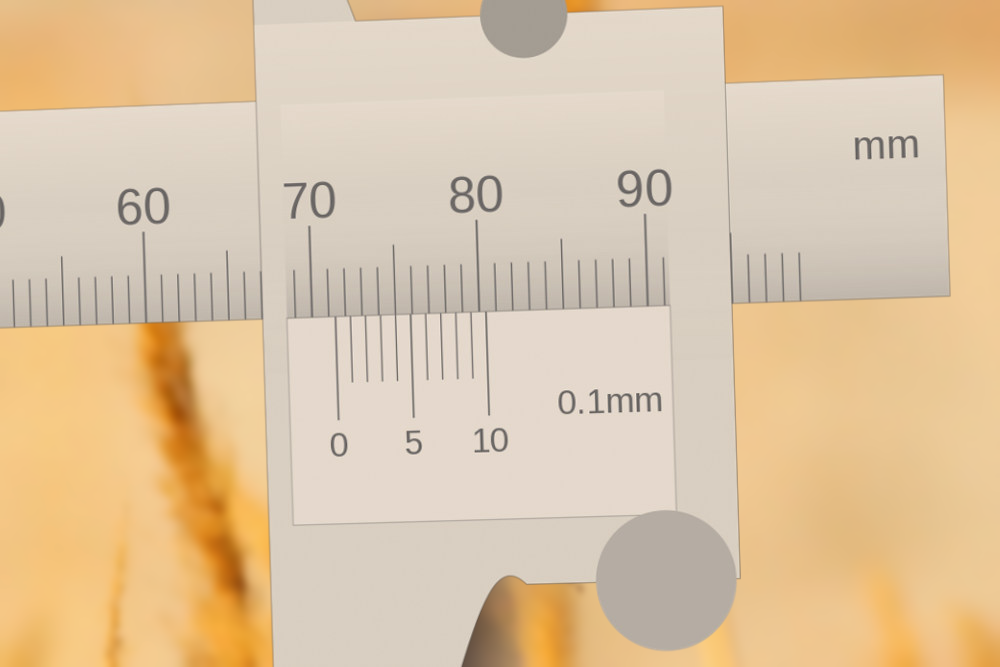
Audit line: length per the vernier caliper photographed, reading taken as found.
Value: 71.4 mm
